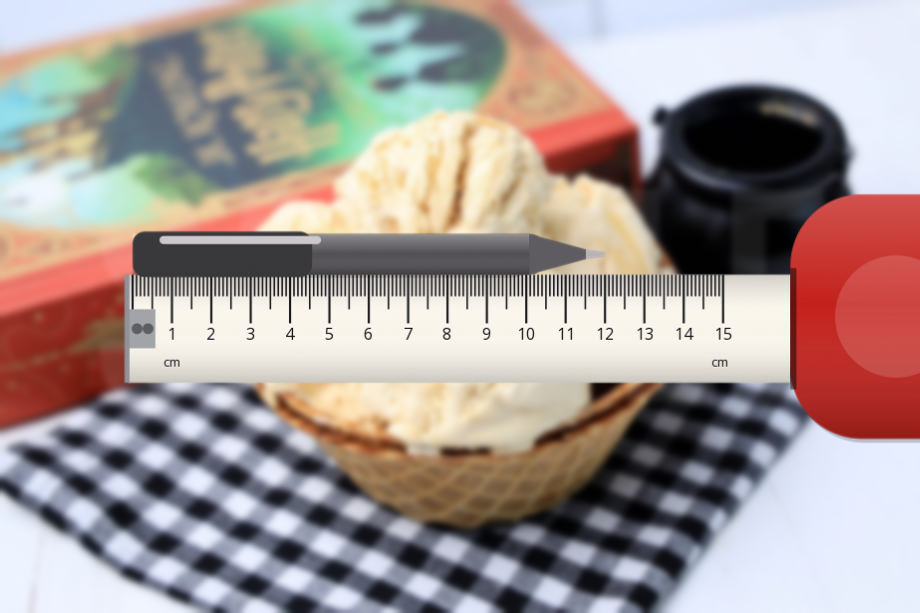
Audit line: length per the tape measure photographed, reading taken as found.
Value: 12 cm
